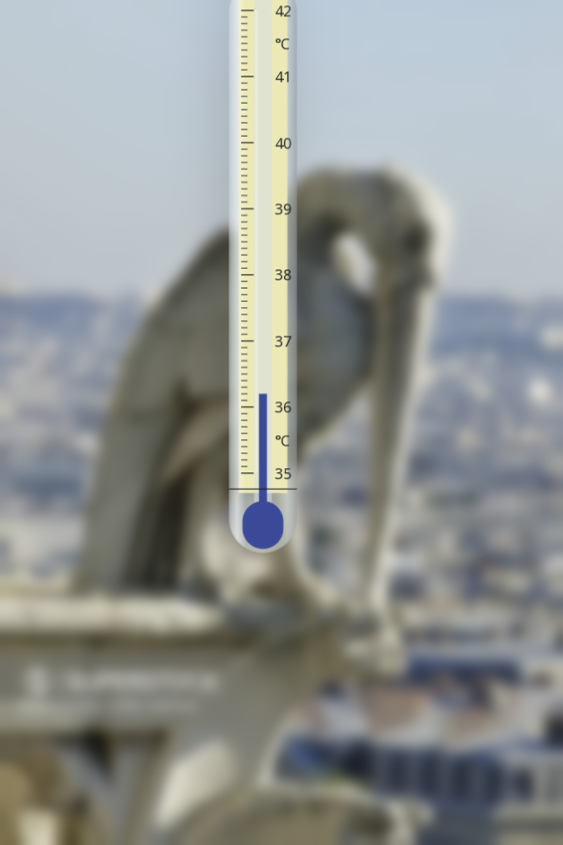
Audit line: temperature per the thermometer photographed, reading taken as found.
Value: 36.2 °C
